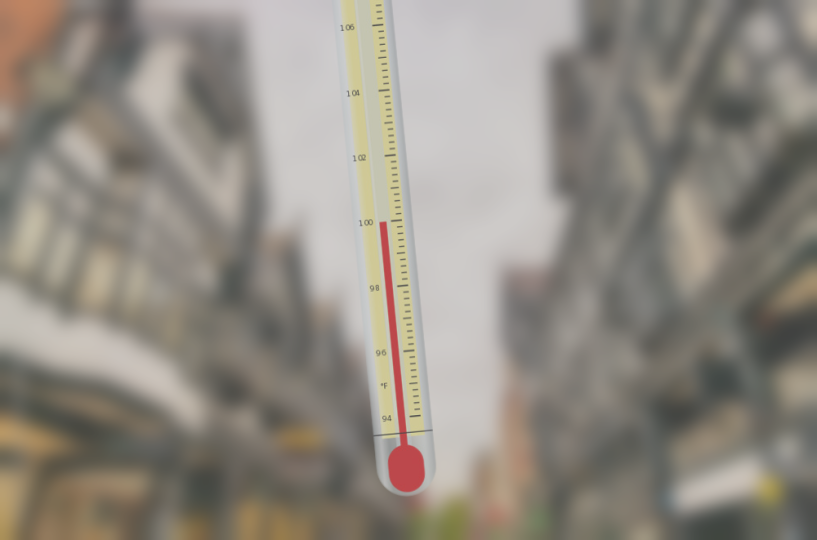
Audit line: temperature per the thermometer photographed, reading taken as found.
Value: 100 °F
